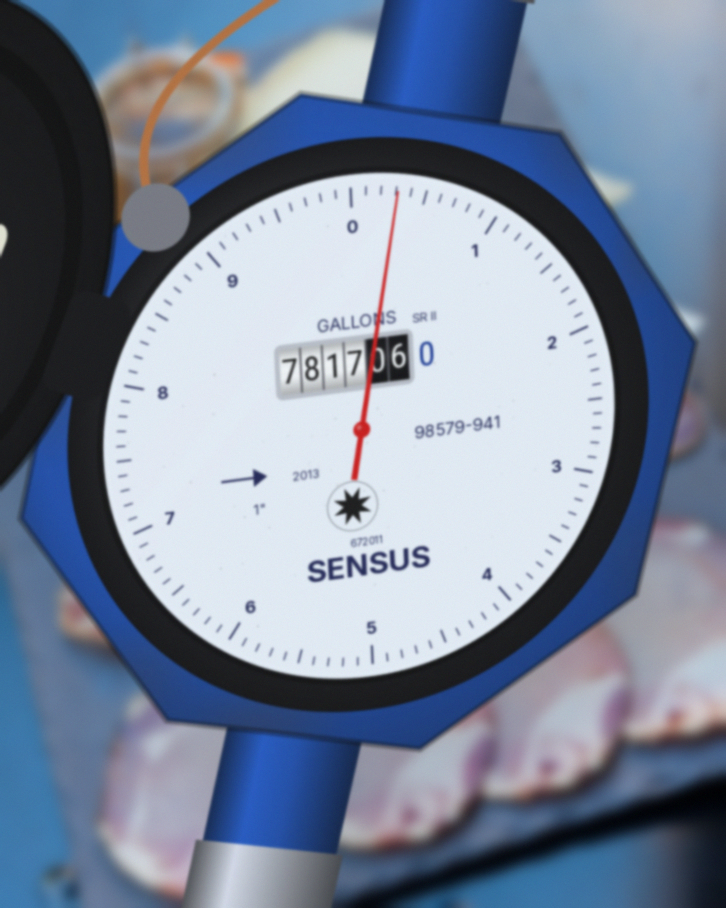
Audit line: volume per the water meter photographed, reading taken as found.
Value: 7817060.3 gal
